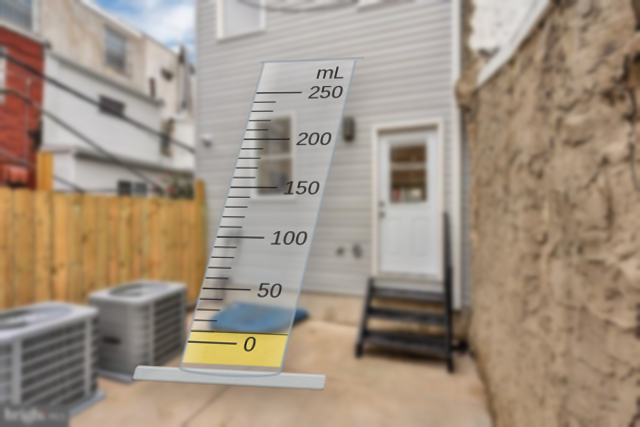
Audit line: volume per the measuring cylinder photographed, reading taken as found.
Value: 10 mL
